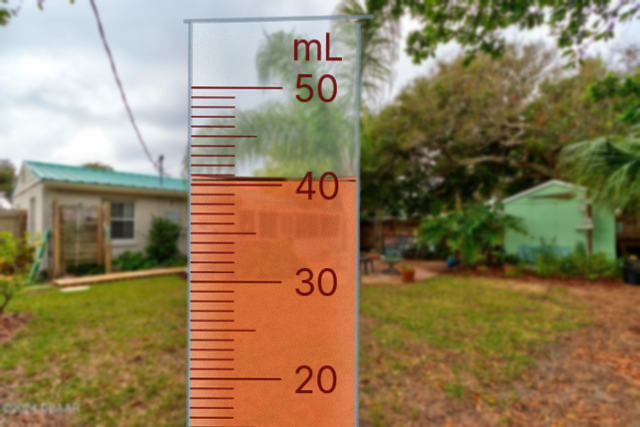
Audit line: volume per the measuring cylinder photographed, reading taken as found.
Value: 40.5 mL
